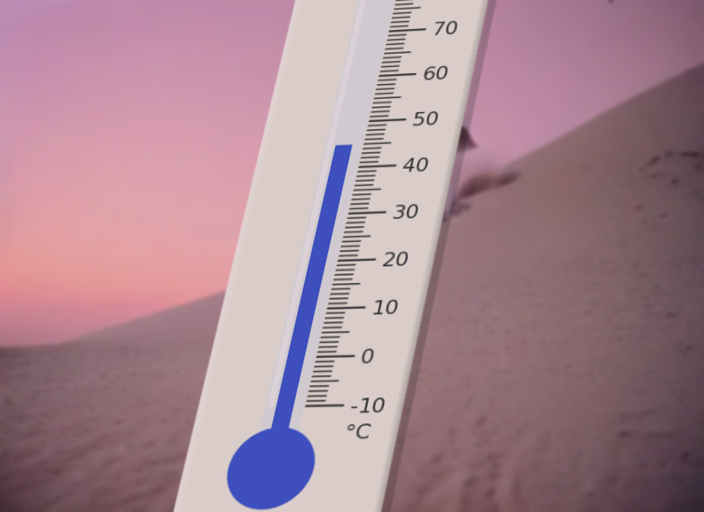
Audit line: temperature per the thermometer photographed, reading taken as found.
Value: 45 °C
